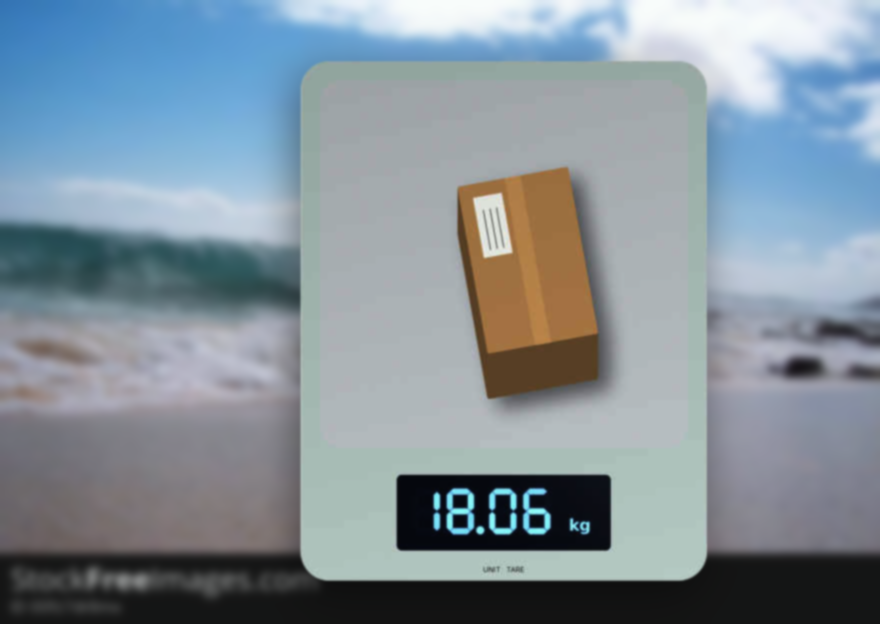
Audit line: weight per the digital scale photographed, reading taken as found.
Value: 18.06 kg
